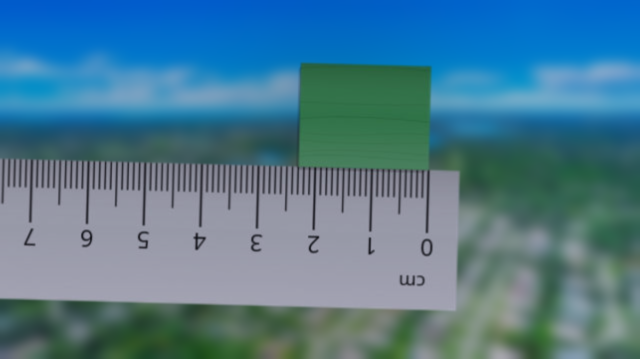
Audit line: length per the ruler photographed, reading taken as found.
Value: 2.3 cm
